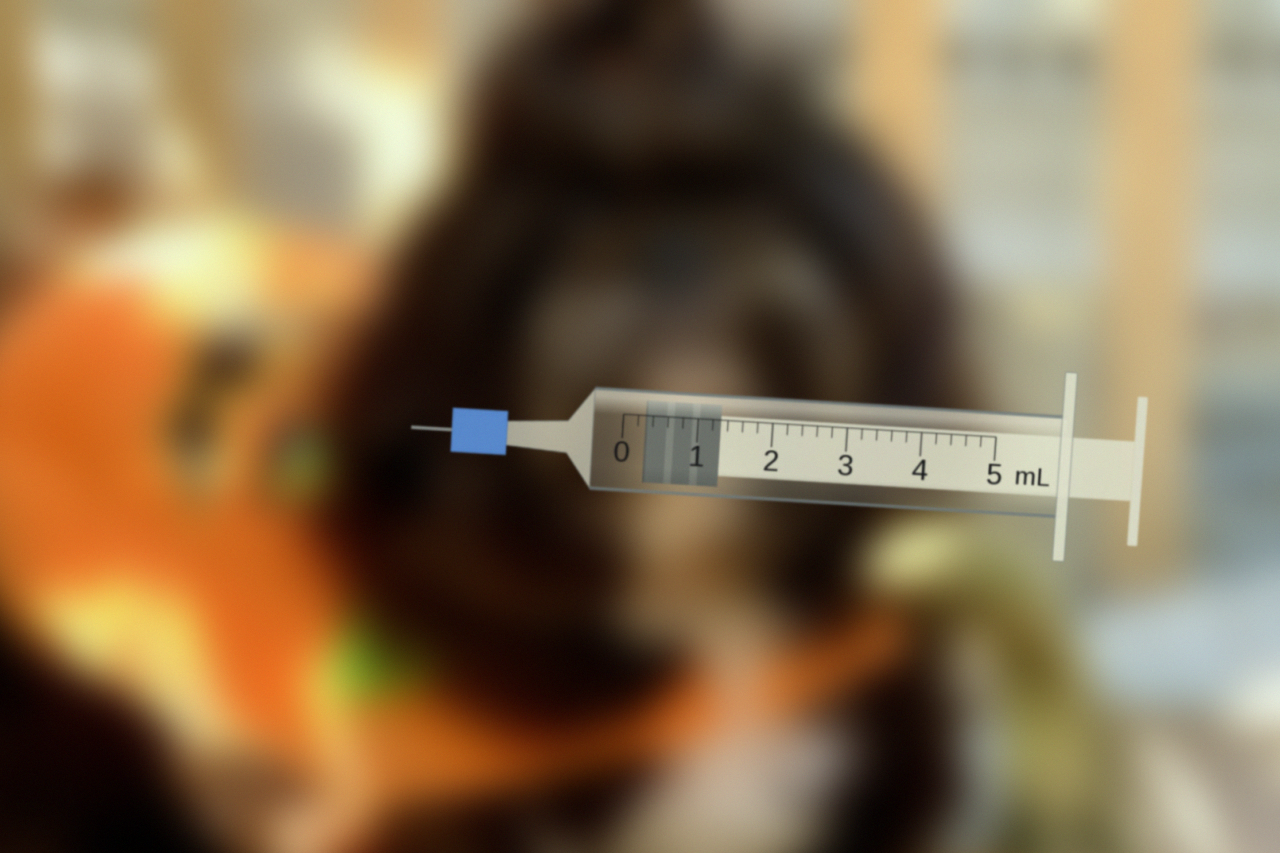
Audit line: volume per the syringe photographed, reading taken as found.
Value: 0.3 mL
